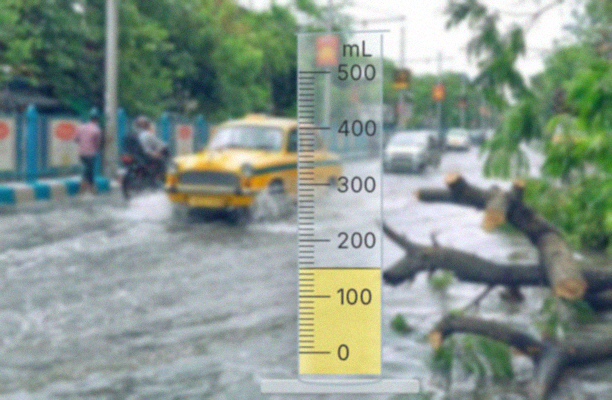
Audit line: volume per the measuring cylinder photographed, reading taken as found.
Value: 150 mL
